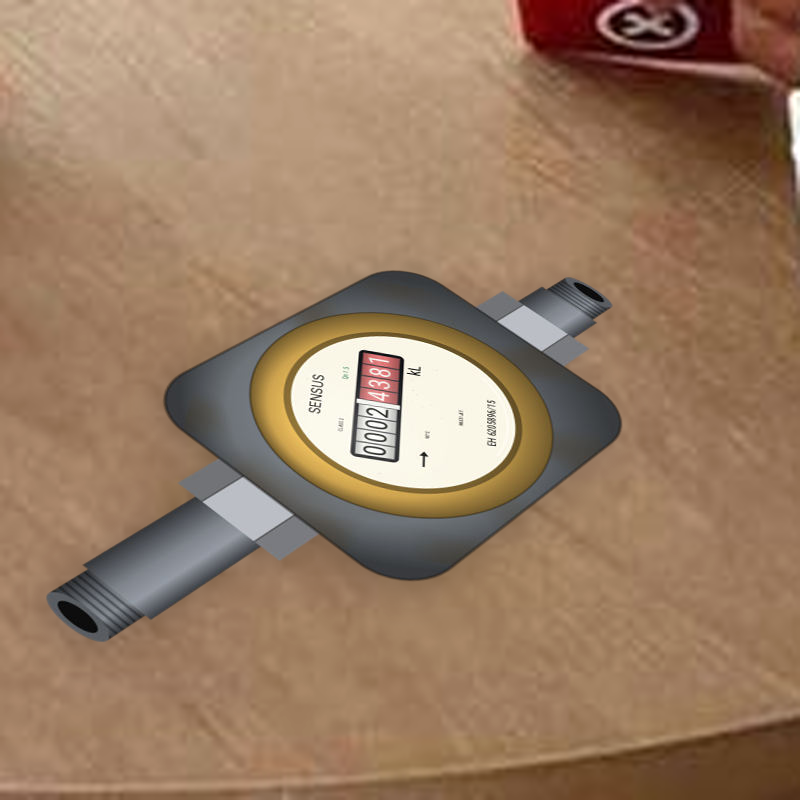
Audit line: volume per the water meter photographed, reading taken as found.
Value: 2.4381 kL
